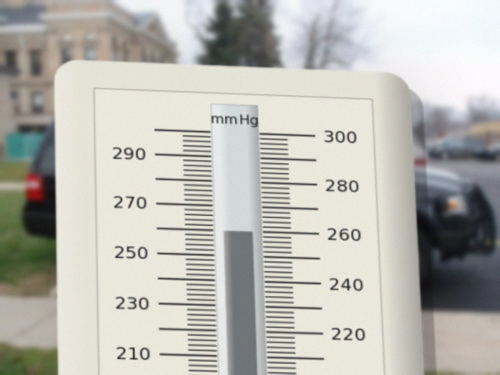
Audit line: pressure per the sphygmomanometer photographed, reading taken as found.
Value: 260 mmHg
